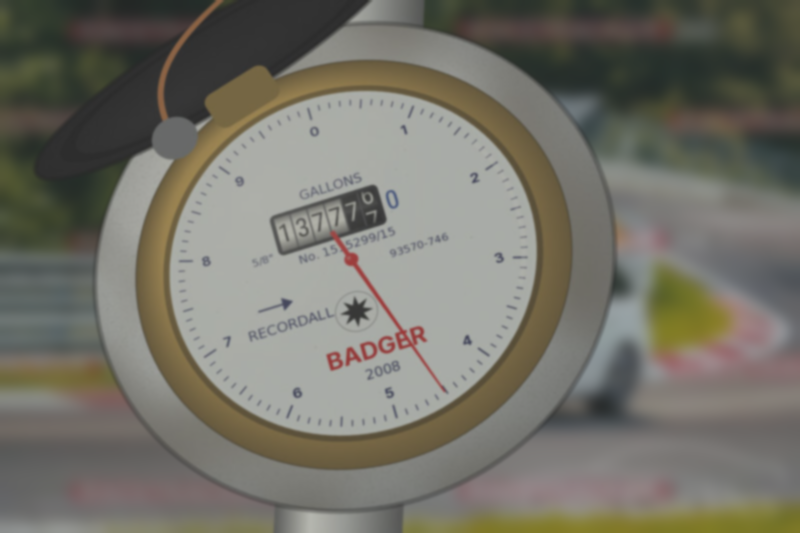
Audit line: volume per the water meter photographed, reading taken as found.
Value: 1377764.5 gal
